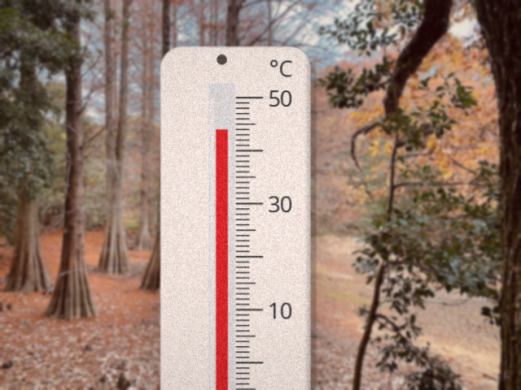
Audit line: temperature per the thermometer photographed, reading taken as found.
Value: 44 °C
